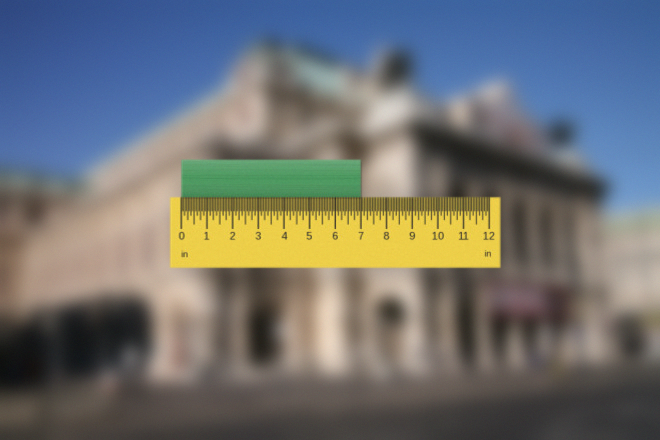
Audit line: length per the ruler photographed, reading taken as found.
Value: 7 in
